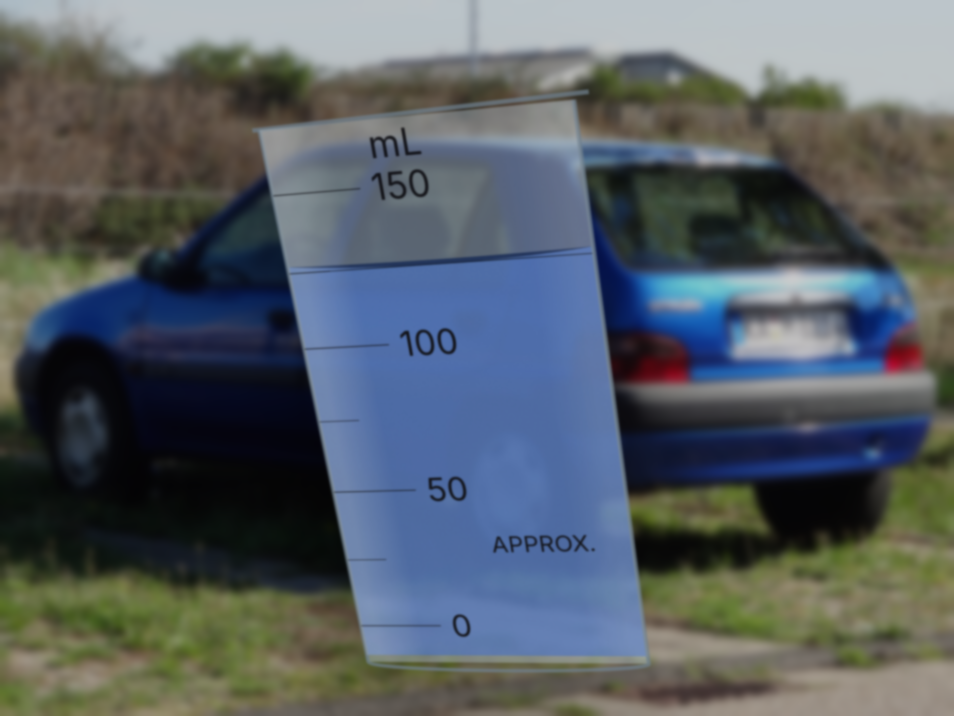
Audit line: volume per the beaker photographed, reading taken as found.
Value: 125 mL
